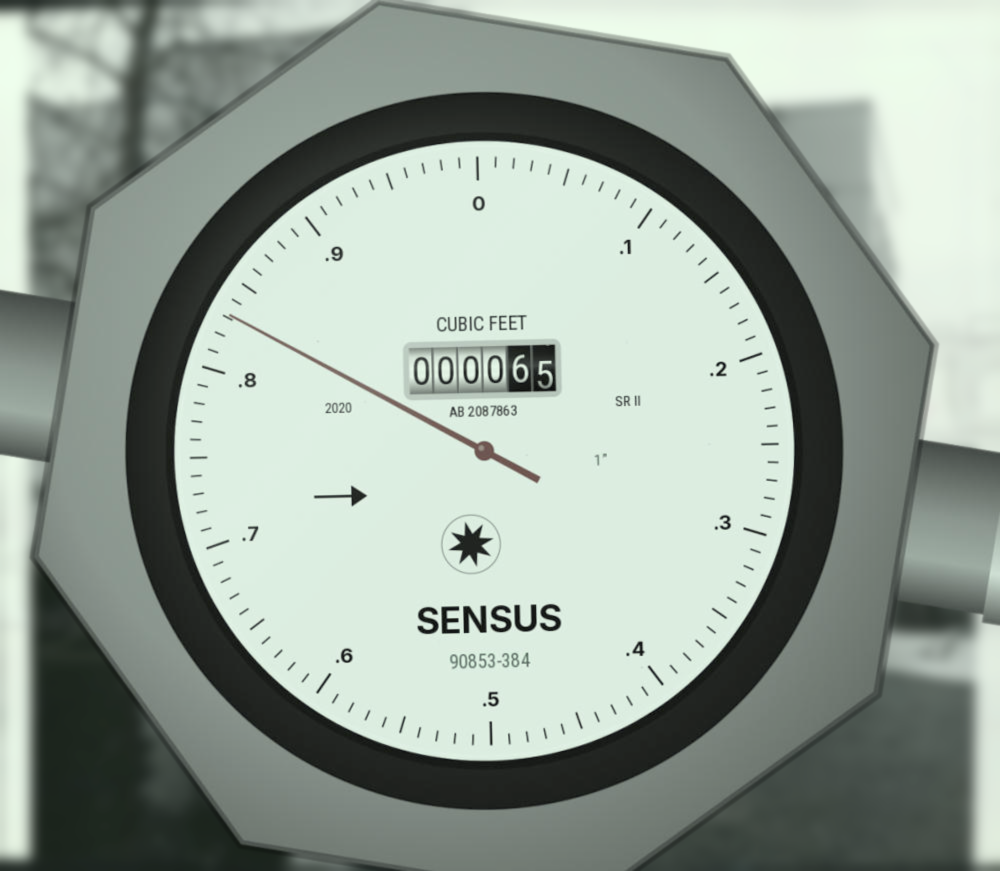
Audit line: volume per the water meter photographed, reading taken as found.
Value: 64.83 ft³
